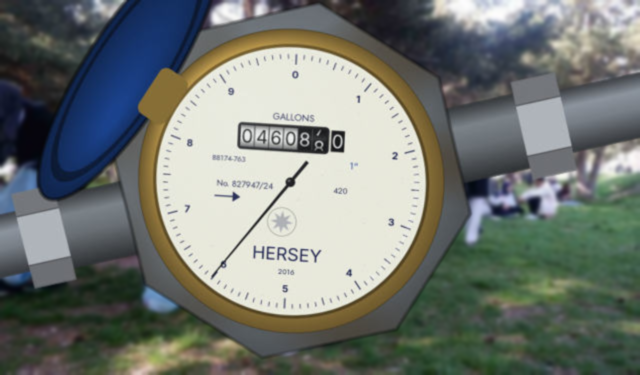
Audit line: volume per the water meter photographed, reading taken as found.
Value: 460876.0 gal
